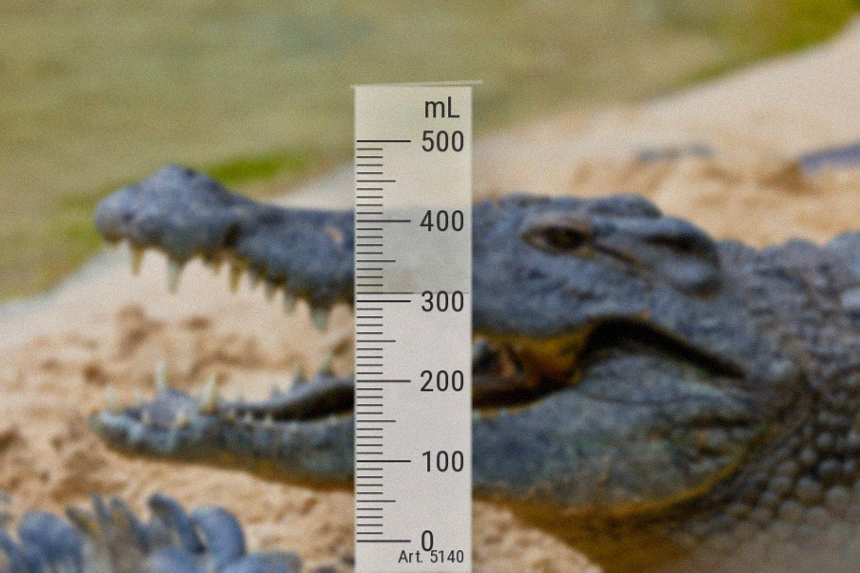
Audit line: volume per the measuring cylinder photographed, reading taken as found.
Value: 310 mL
